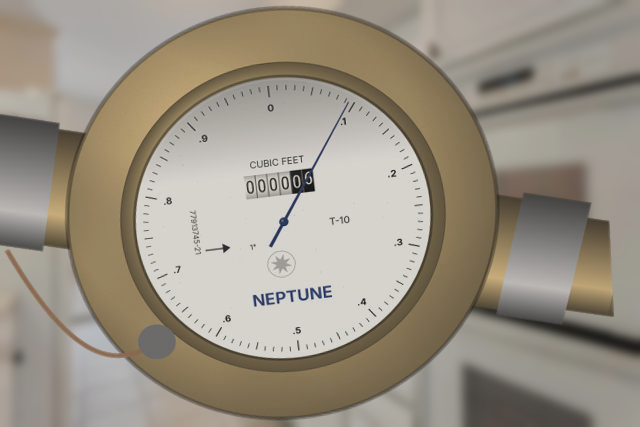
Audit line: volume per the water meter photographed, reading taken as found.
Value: 6.09 ft³
